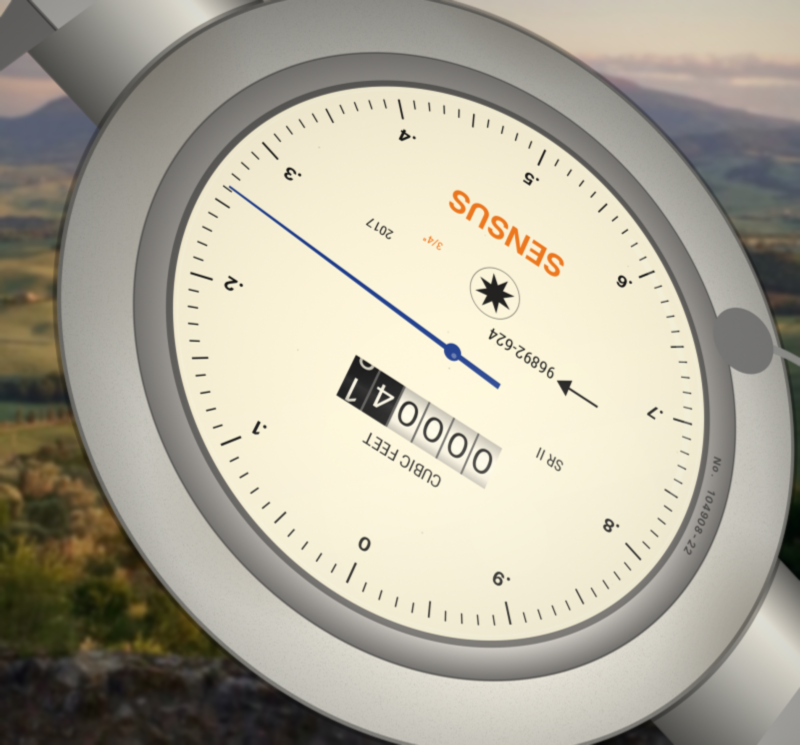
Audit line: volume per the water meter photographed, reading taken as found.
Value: 41.26 ft³
